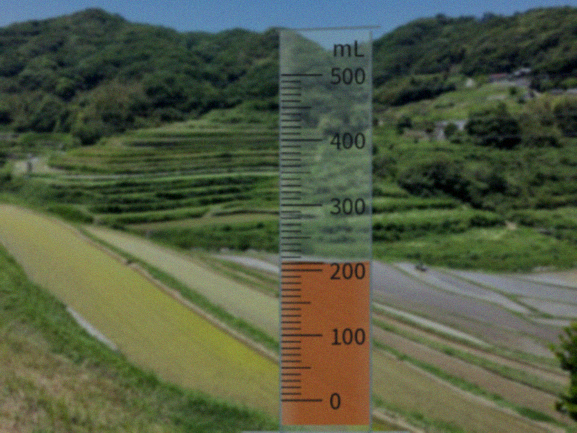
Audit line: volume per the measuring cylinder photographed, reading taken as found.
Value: 210 mL
